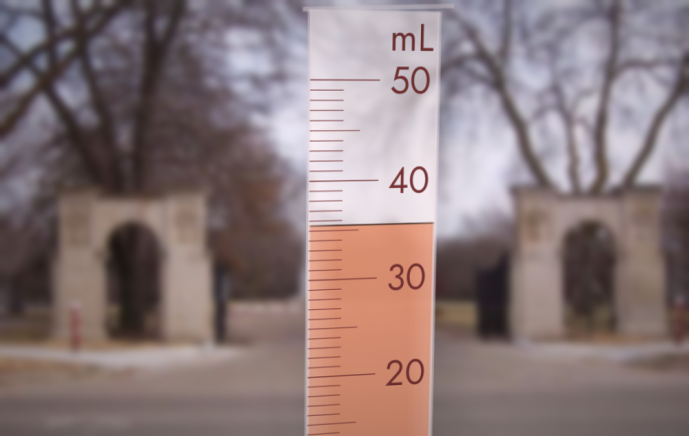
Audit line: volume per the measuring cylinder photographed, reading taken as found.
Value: 35.5 mL
